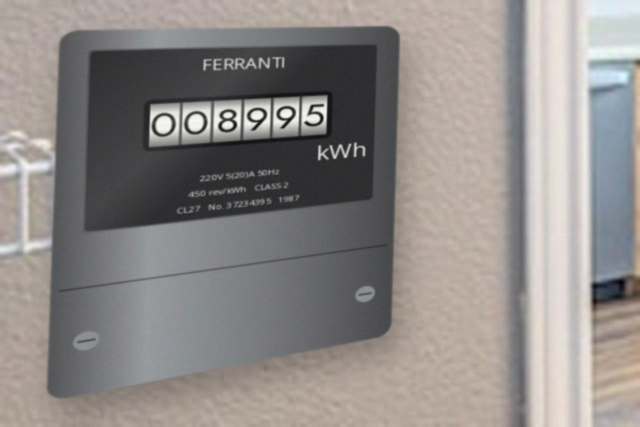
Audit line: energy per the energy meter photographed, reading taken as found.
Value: 8995 kWh
